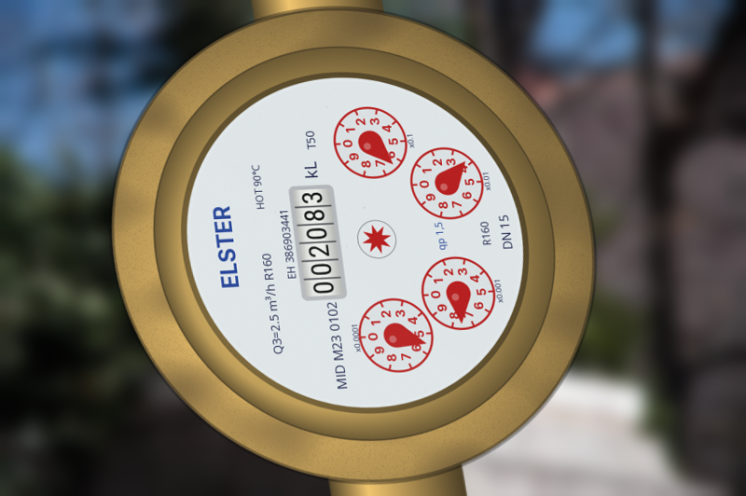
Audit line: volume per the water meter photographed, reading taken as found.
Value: 2083.6375 kL
